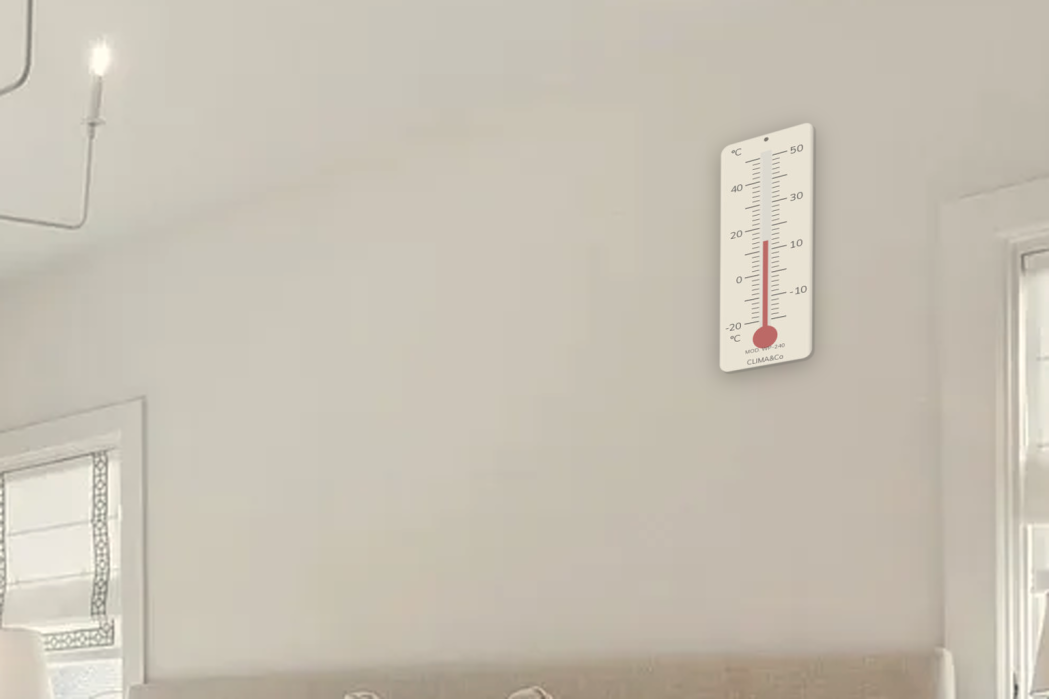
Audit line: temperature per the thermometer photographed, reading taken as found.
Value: 14 °C
